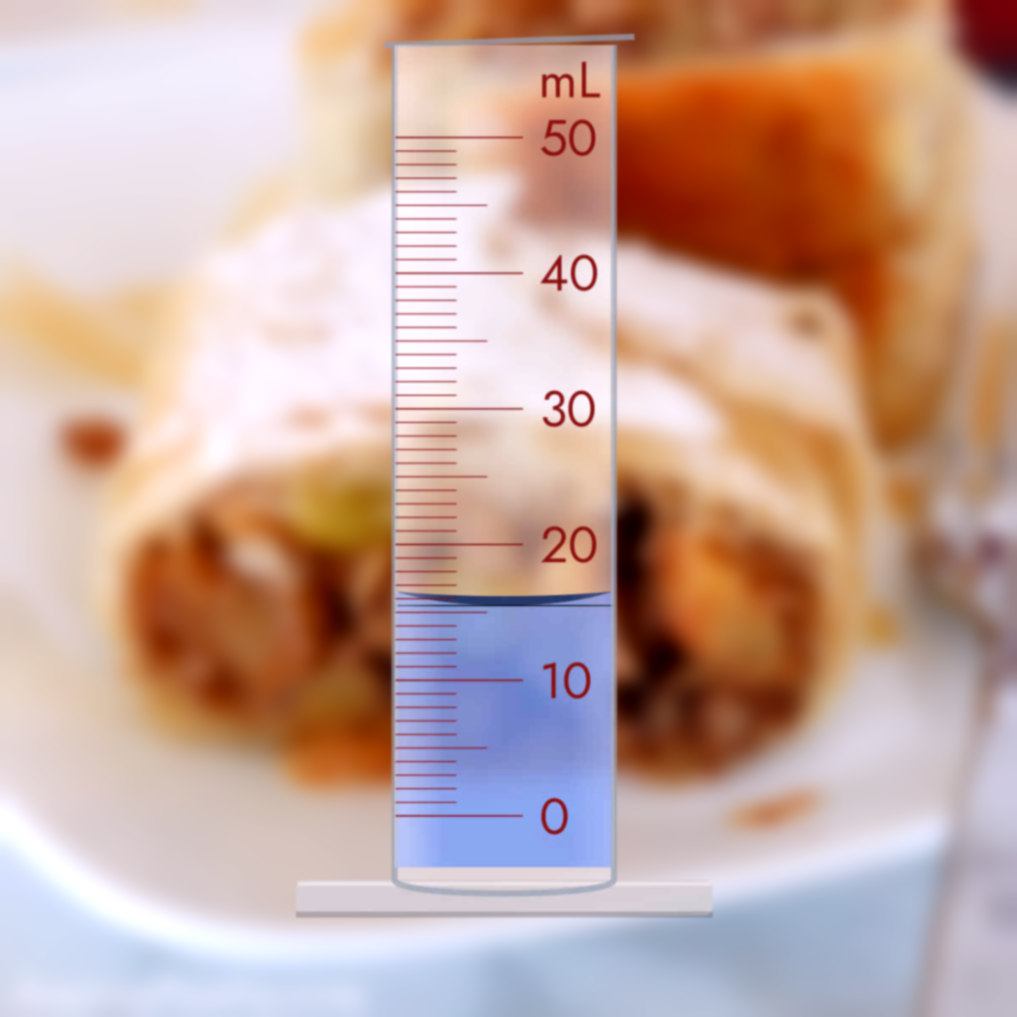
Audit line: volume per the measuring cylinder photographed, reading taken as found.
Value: 15.5 mL
